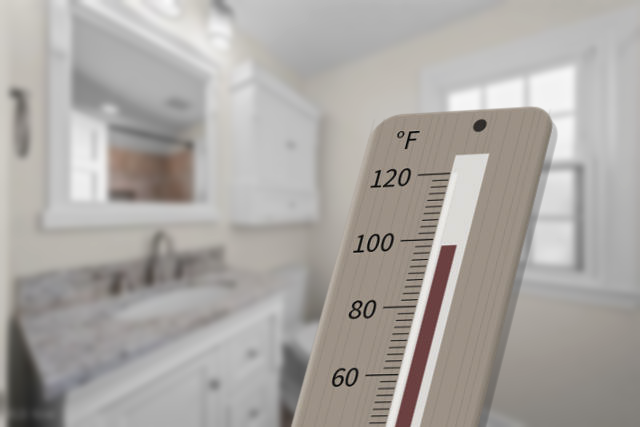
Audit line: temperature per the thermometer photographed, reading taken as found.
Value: 98 °F
